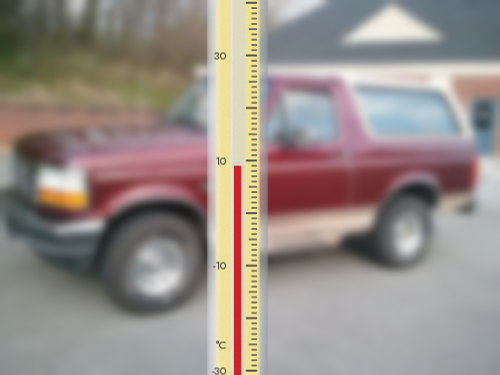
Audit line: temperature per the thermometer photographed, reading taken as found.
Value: 9 °C
